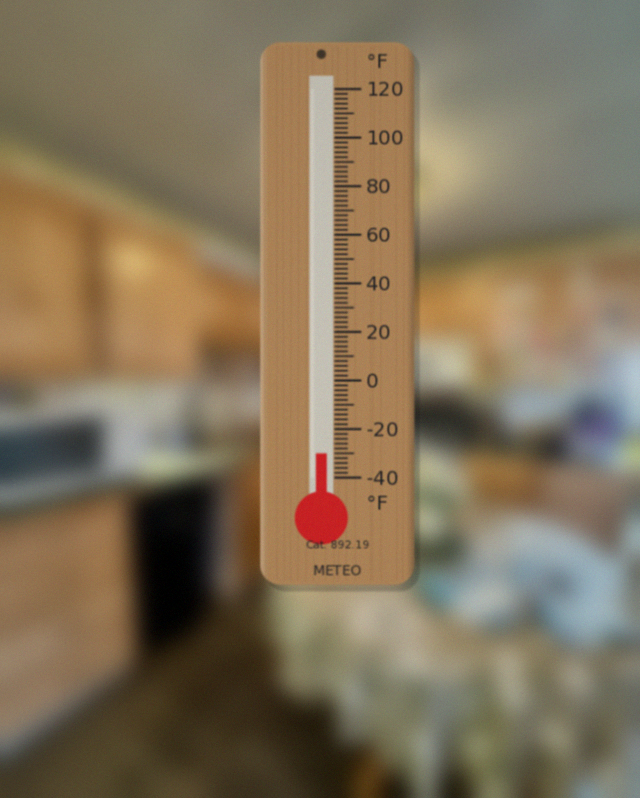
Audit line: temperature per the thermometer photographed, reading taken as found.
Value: -30 °F
